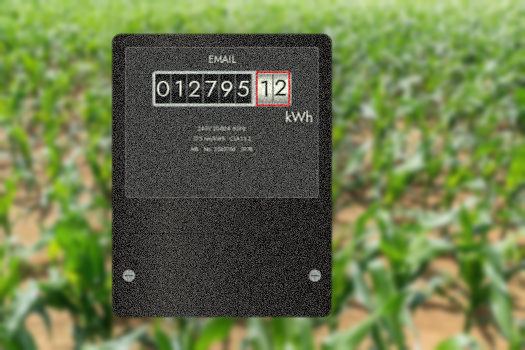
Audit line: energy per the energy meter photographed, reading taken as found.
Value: 12795.12 kWh
